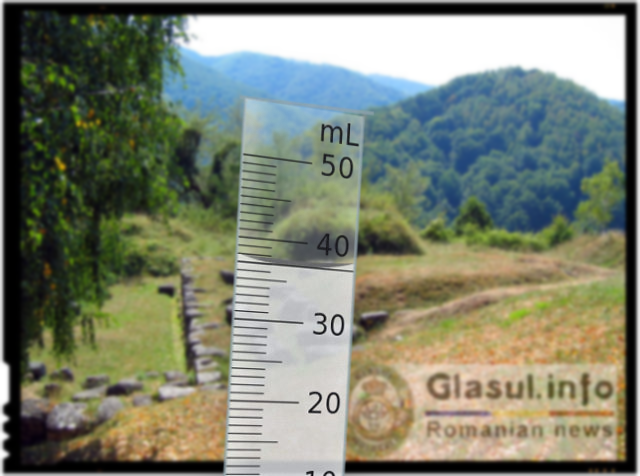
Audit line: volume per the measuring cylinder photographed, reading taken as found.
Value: 37 mL
